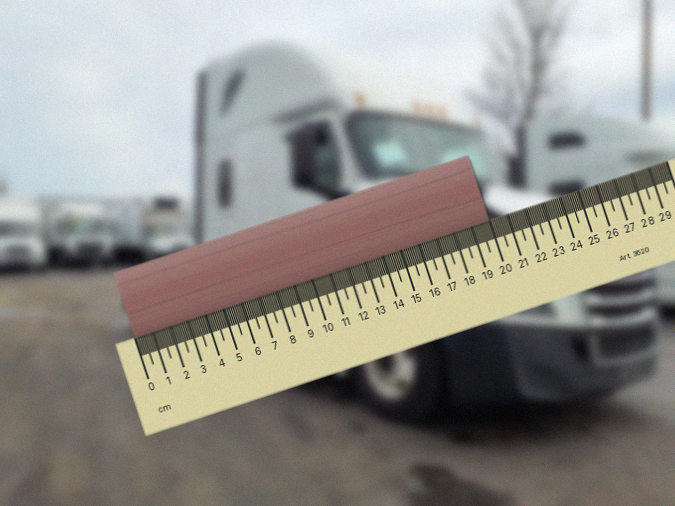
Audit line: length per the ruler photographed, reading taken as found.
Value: 20 cm
